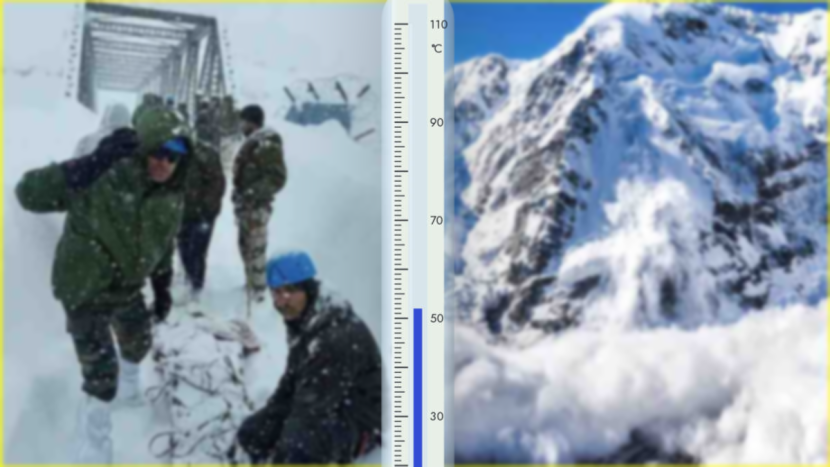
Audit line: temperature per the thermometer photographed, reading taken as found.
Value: 52 °C
